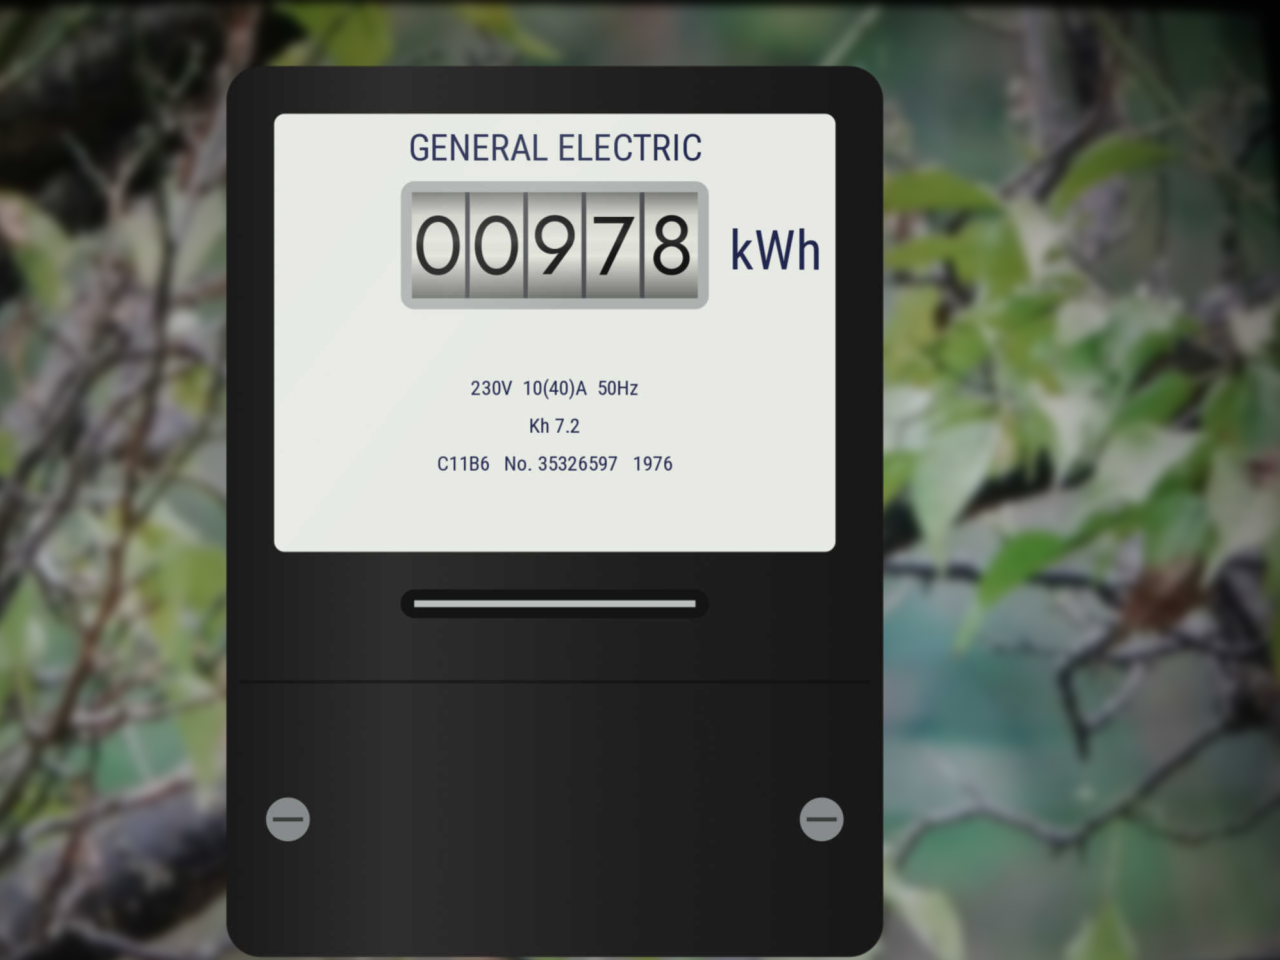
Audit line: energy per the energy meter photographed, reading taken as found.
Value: 978 kWh
